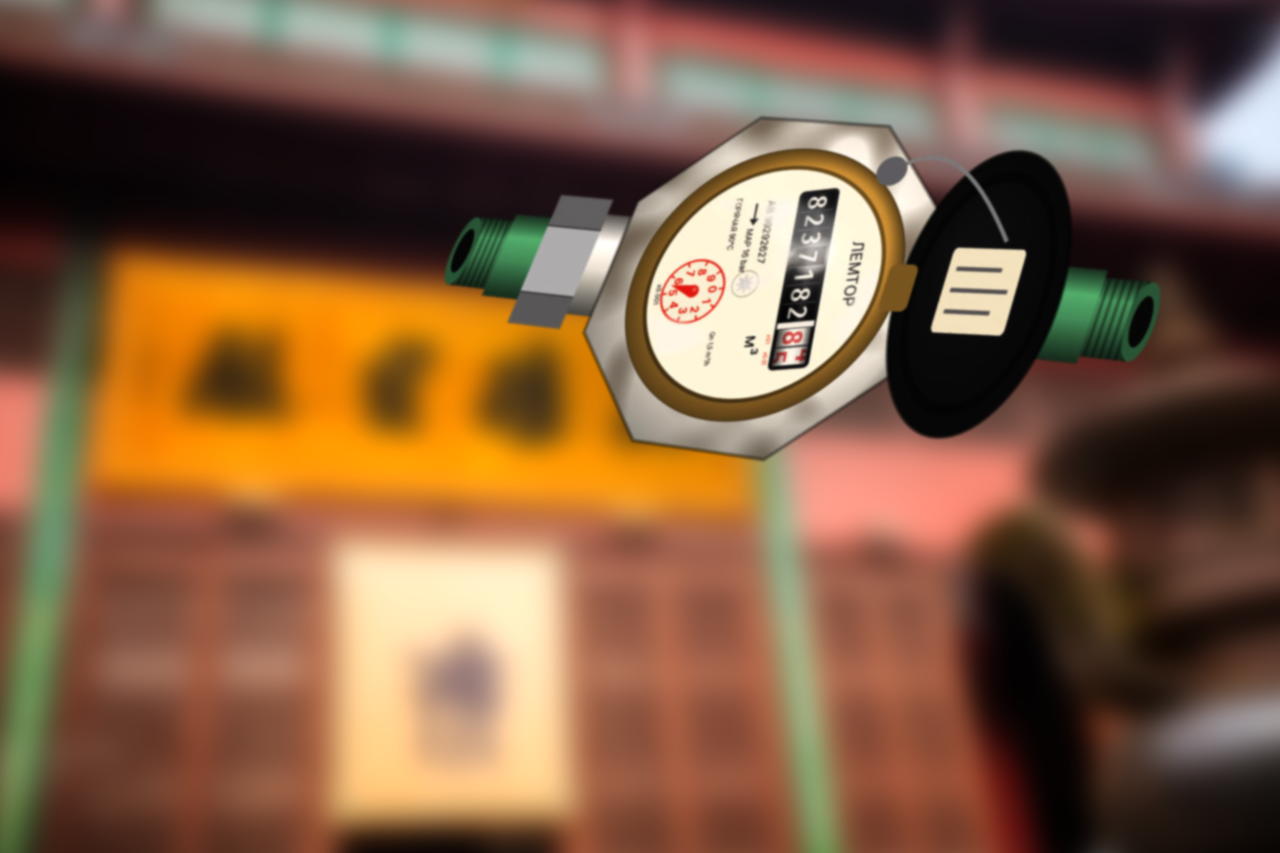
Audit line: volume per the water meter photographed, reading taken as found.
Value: 8237182.845 m³
